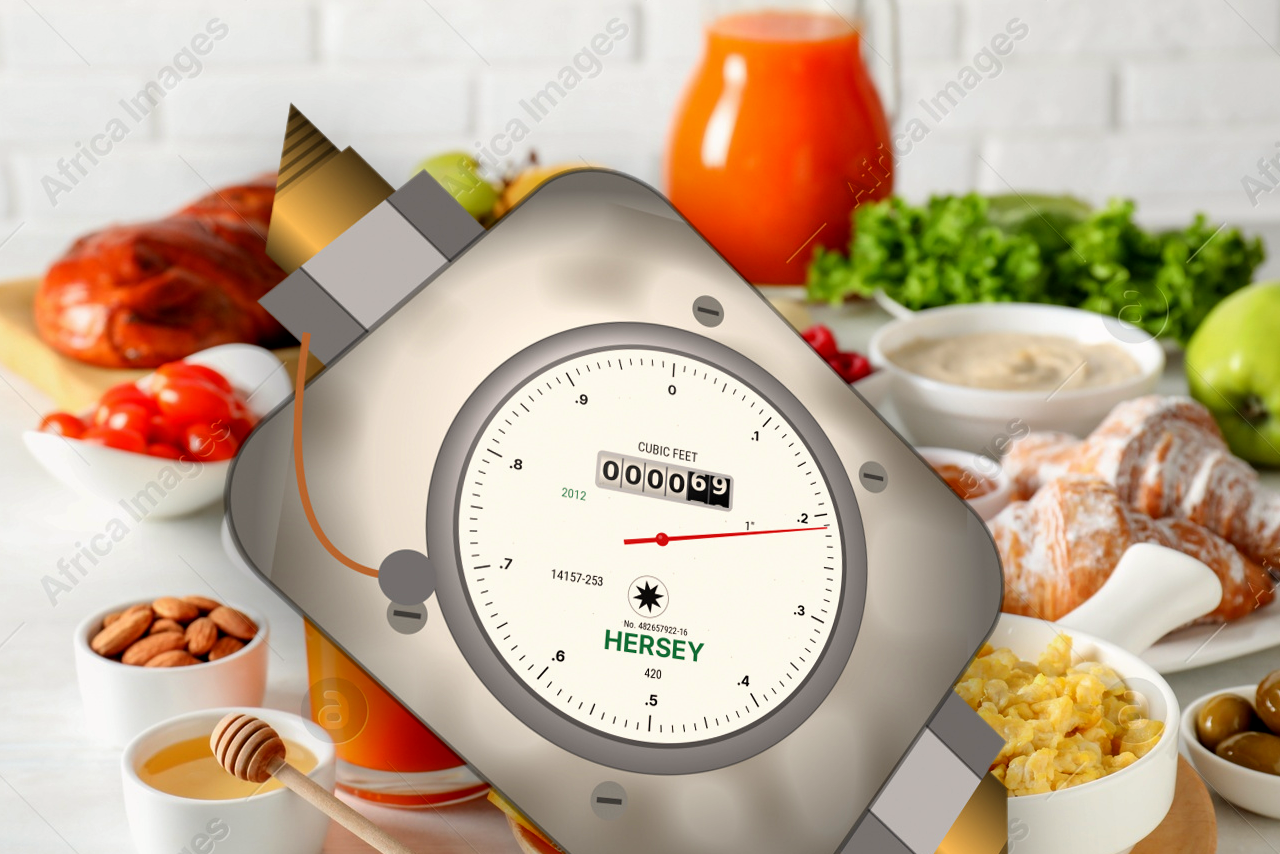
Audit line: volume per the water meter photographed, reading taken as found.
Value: 69.21 ft³
